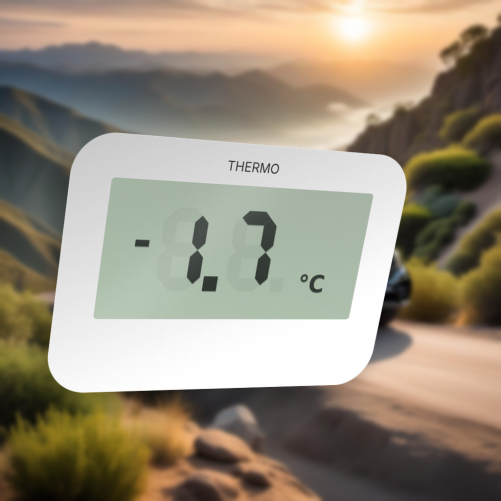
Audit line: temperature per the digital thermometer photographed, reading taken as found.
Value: -1.7 °C
